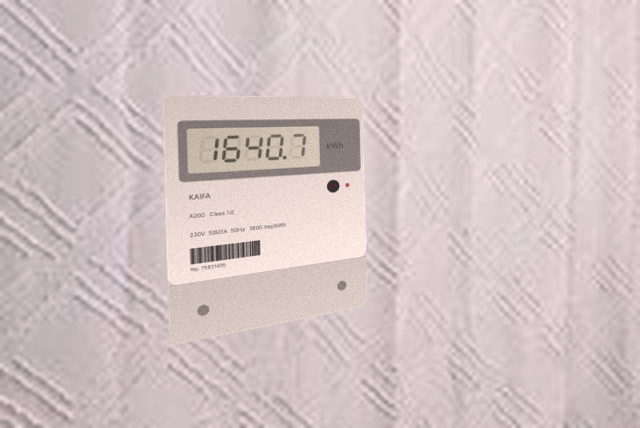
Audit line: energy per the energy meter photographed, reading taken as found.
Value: 1640.7 kWh
